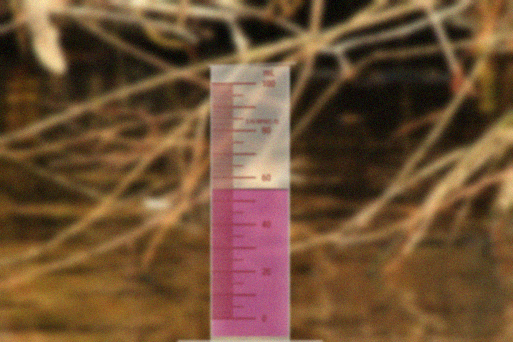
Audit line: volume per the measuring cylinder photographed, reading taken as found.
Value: 55 mL
